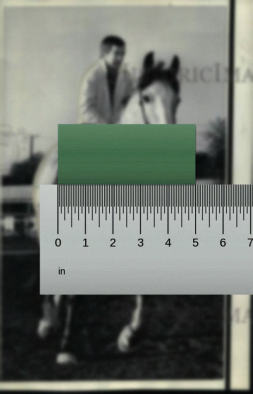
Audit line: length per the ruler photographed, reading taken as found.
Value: 5 in
